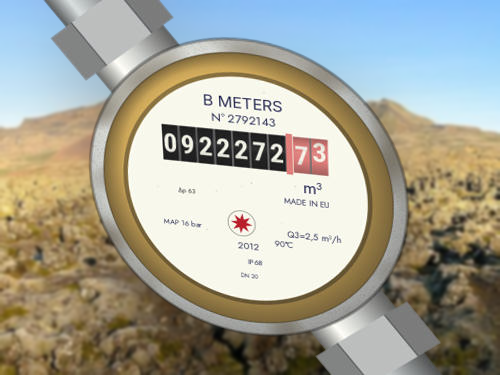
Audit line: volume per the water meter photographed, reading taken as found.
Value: 922272.73 m³
